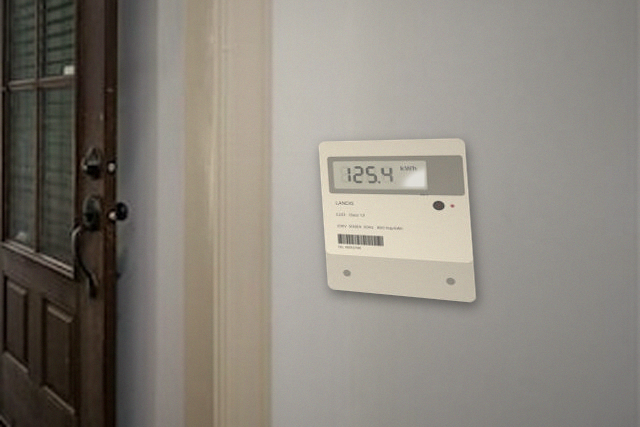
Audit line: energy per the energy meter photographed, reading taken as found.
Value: 125.4 kWh
